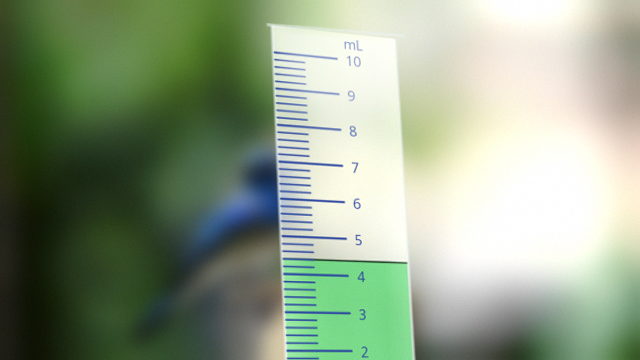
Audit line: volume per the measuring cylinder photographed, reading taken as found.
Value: 4.4 mL
